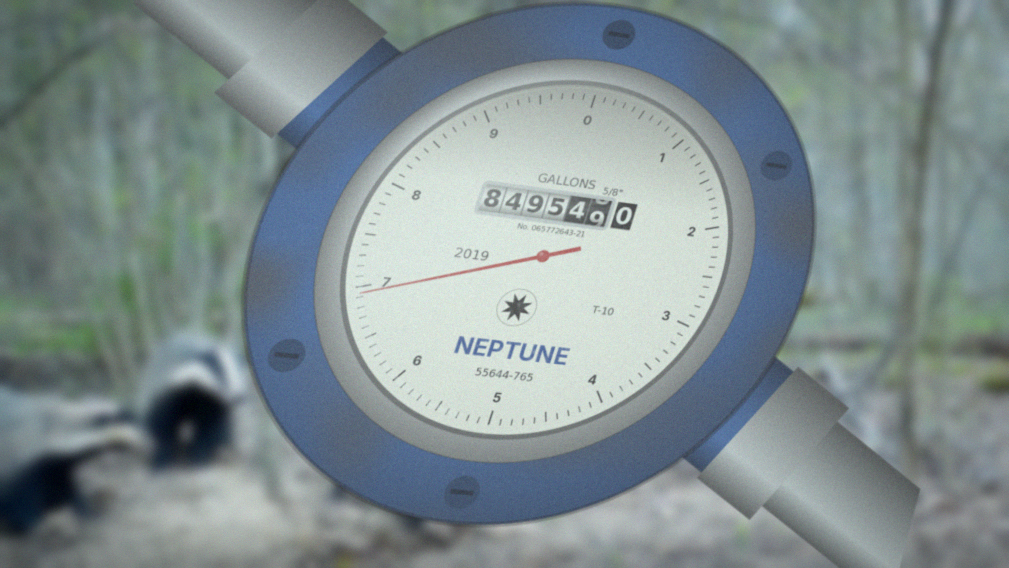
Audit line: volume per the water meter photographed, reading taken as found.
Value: 8495486.9 gal
